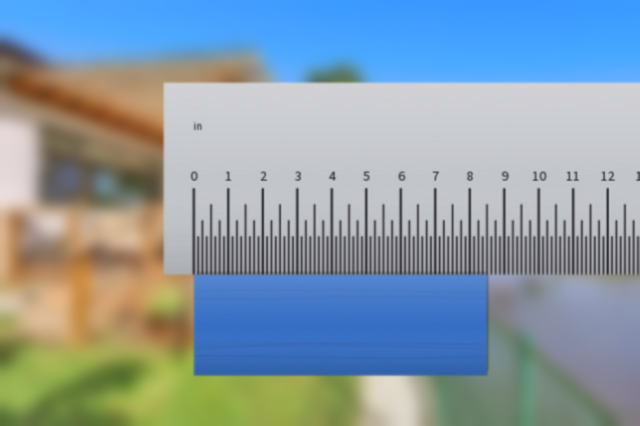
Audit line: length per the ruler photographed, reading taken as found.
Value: 8.5 in
